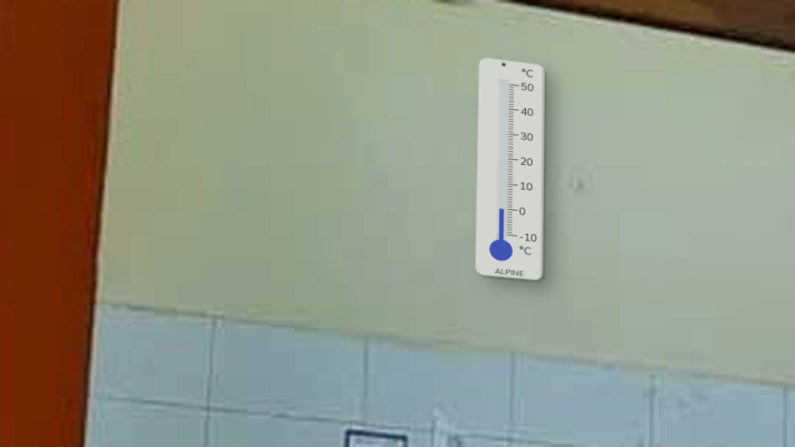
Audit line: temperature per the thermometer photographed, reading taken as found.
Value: 0 °C
